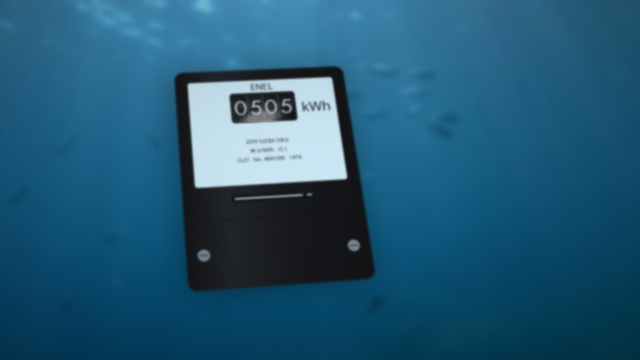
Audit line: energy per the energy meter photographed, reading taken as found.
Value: 505 kWh
